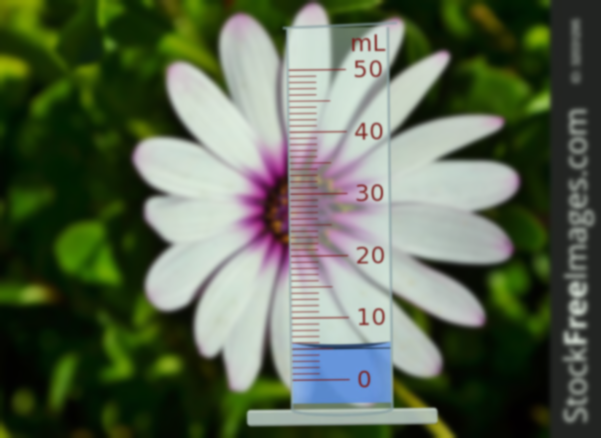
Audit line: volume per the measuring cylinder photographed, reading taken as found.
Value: 5 mL
